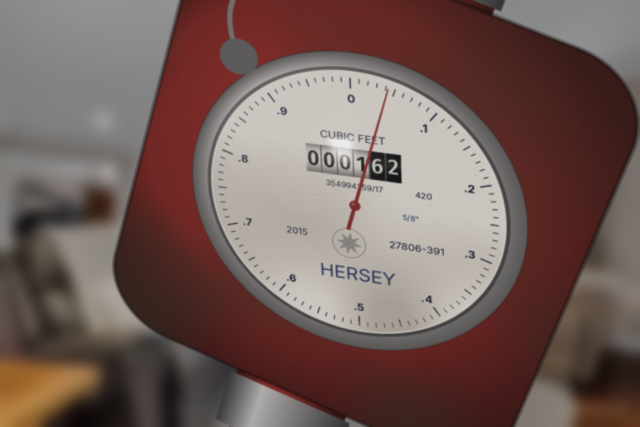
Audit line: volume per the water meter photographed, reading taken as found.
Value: 162.04 ft³
